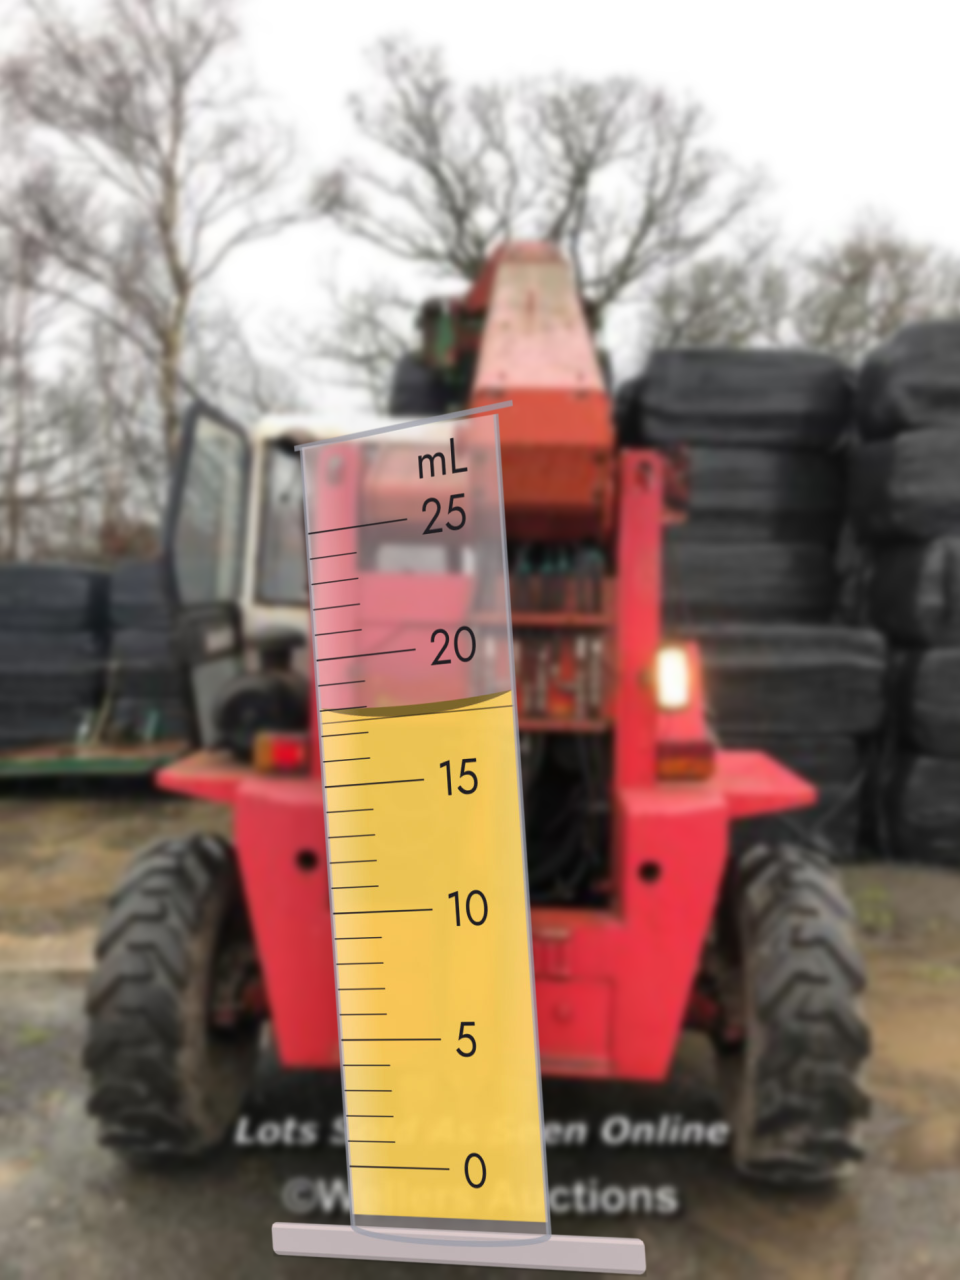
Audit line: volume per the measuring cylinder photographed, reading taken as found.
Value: 17.5 mL
